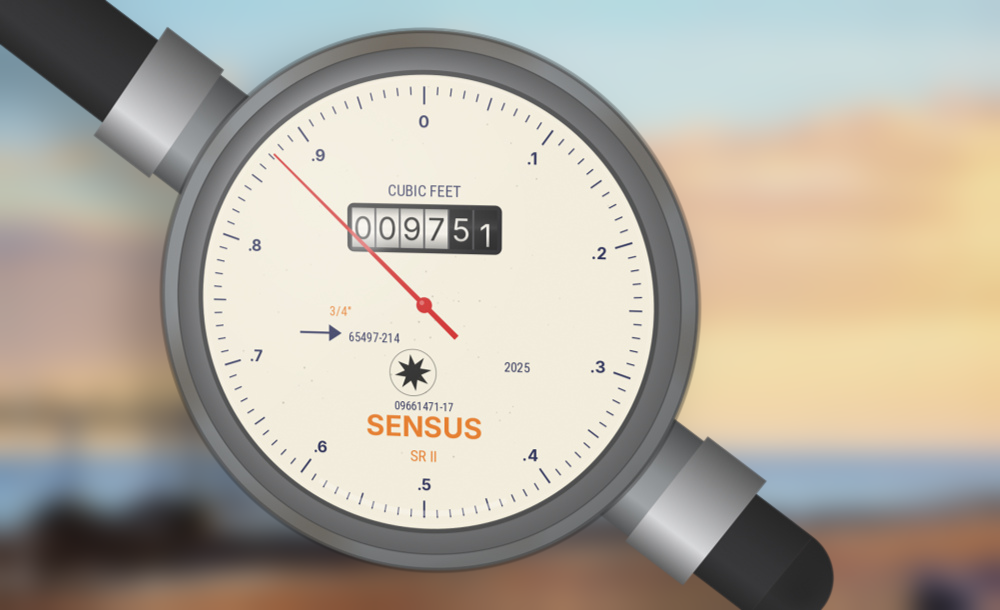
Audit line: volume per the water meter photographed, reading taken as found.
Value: 9750.87 ft³
